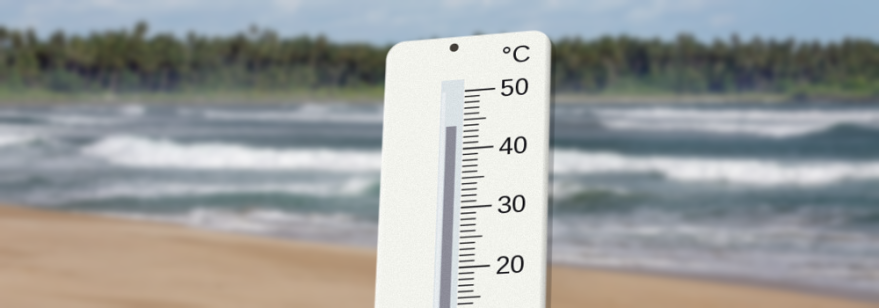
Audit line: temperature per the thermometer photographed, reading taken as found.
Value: 44 °C
